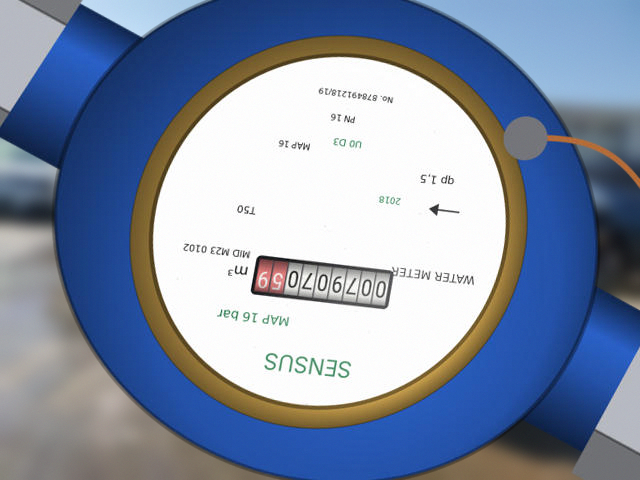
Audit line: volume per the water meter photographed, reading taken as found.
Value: 79070.59 m³
